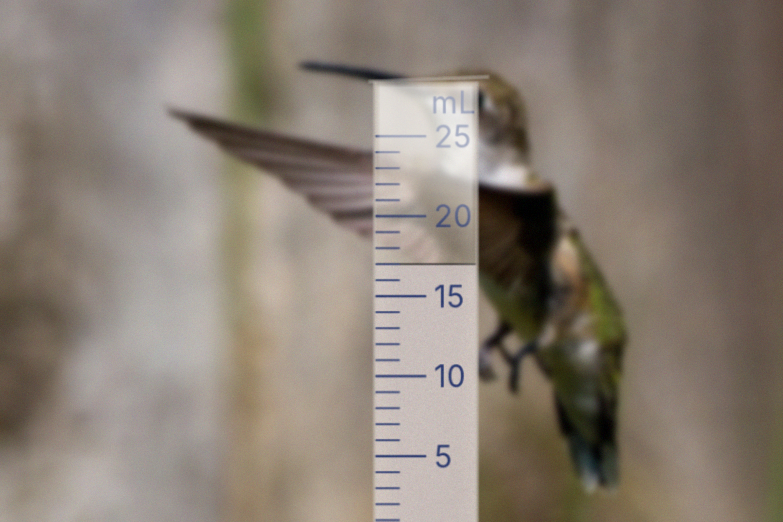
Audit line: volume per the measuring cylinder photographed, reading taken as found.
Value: 17 mL
